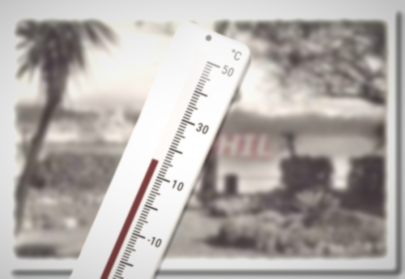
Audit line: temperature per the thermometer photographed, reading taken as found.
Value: 15 °C
